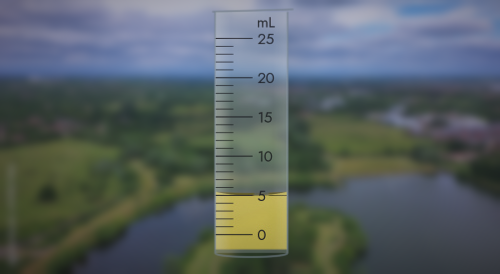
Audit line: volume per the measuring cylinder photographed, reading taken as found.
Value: 5 mL
